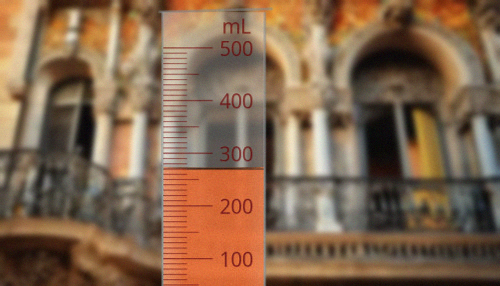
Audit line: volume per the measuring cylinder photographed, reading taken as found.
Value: 270 mL
